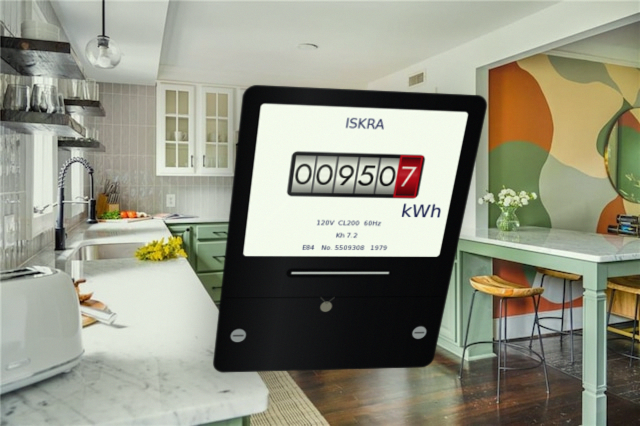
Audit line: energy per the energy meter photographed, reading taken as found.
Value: 950.7 kWh
